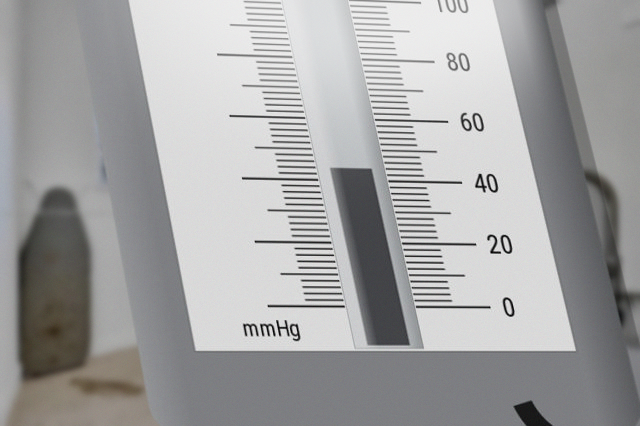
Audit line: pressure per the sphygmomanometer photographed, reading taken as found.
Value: 44 mmHg
